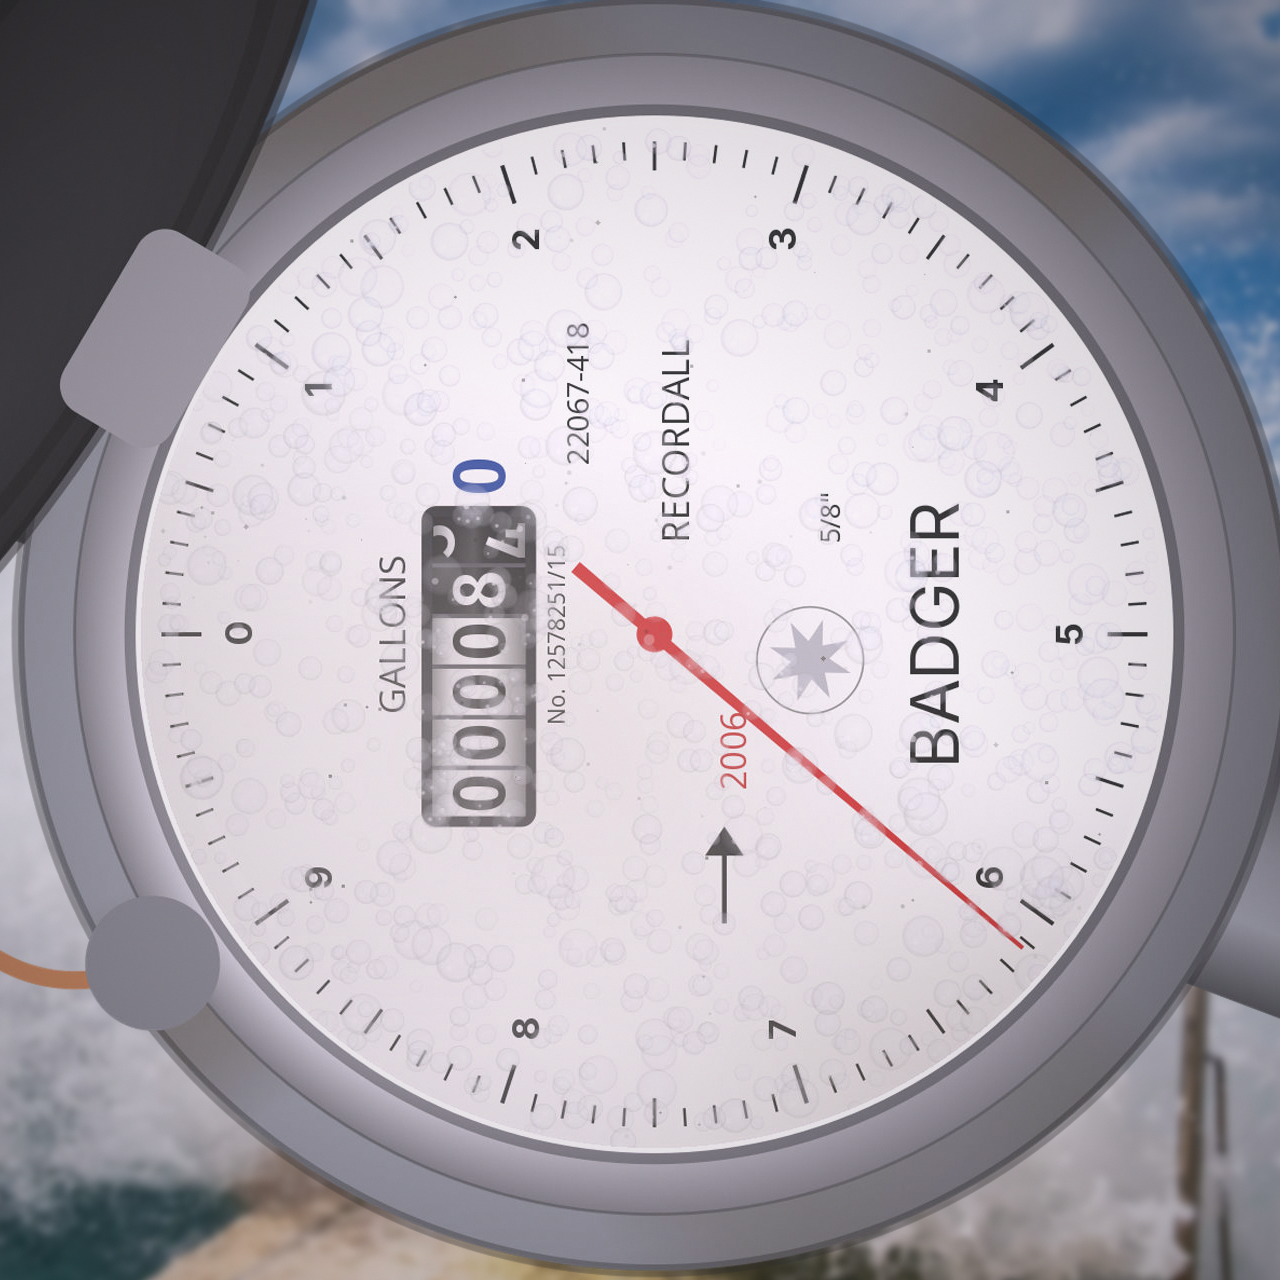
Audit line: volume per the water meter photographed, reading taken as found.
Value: 836.1 gal
